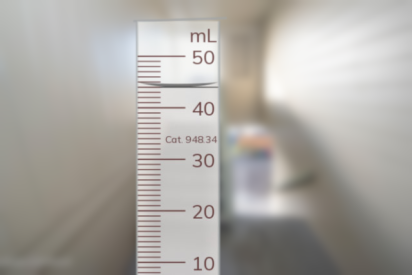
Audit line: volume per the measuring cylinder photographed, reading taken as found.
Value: 44 mL
